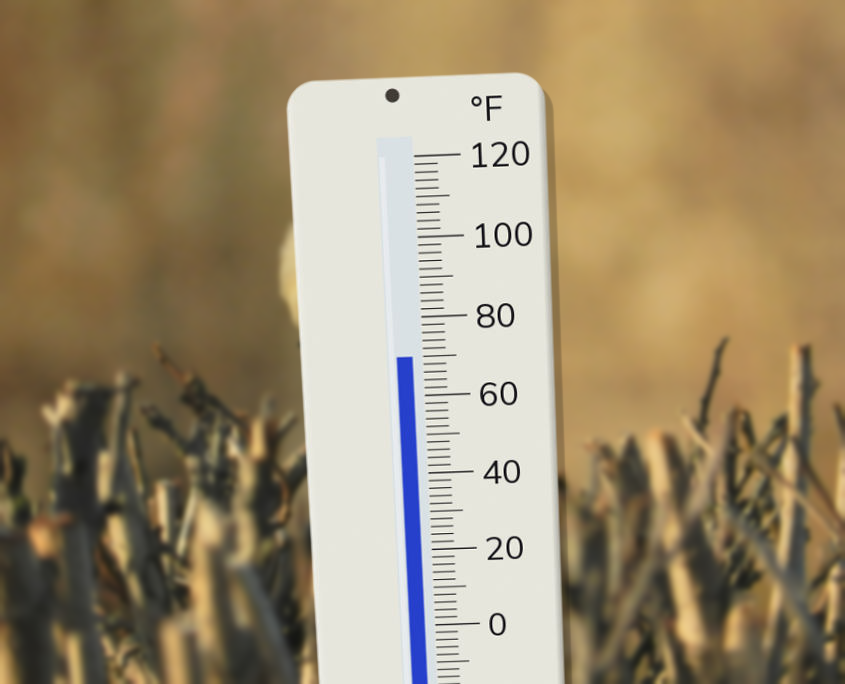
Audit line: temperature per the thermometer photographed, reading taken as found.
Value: 70 °F
